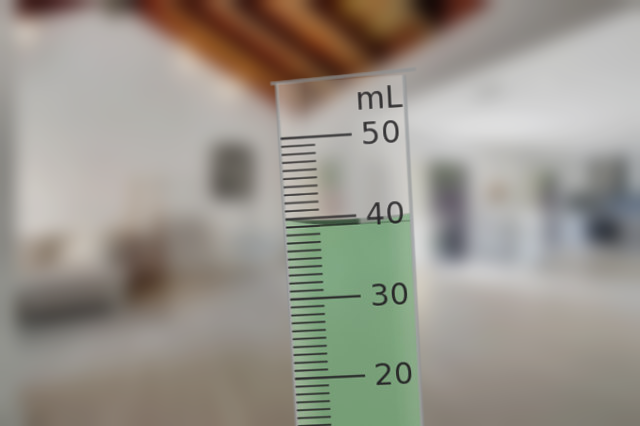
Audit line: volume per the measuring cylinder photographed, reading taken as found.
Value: 39 mL
